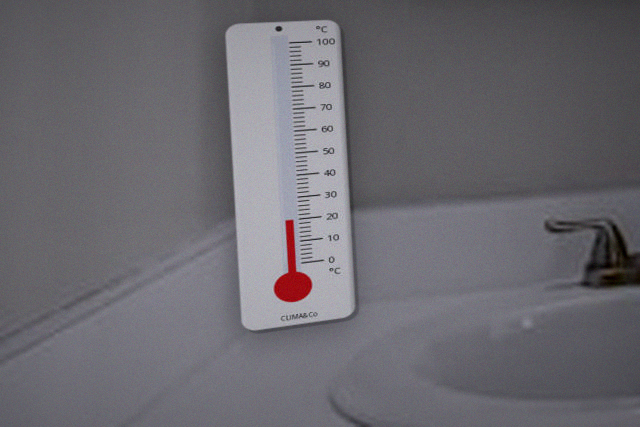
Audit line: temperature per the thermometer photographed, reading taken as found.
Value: 20 °C
